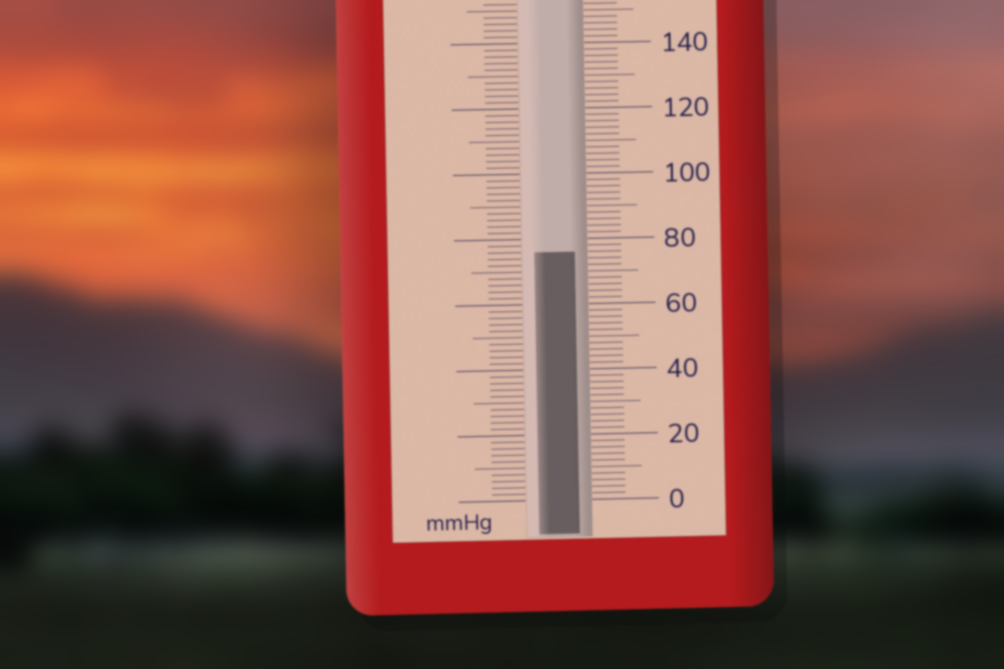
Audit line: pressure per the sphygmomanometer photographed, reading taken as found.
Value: 76 mmHg
